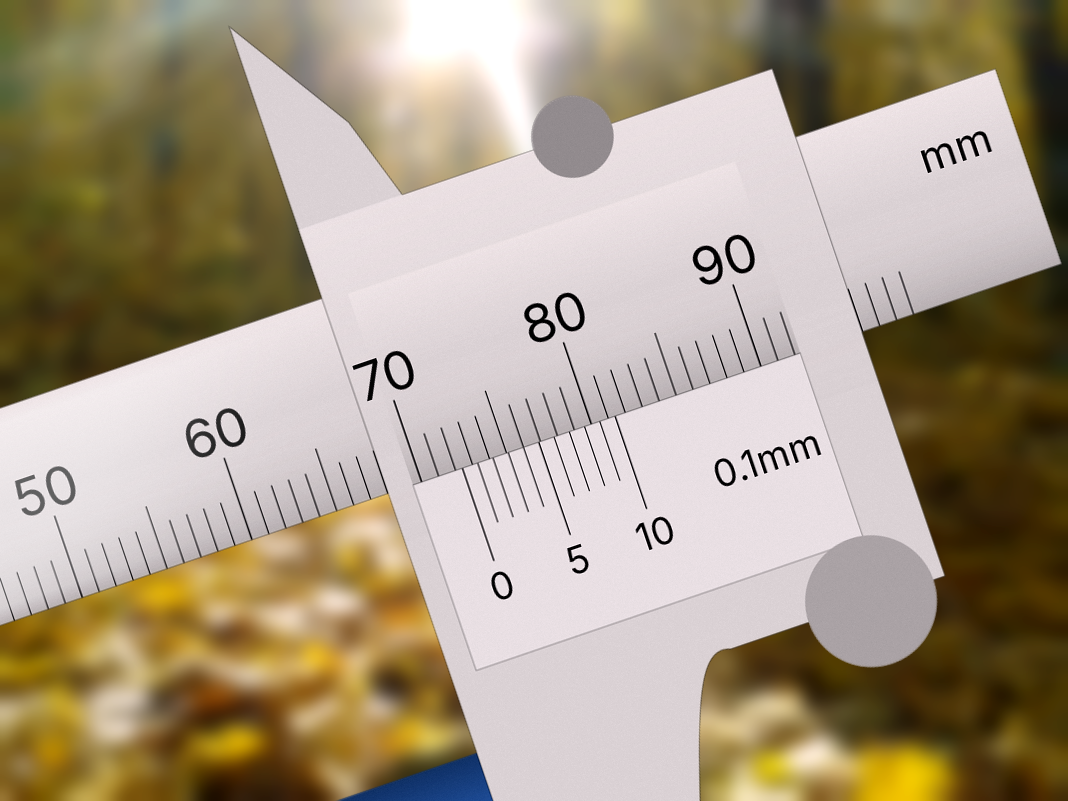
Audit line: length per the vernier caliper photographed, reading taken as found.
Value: 72.4 mm
